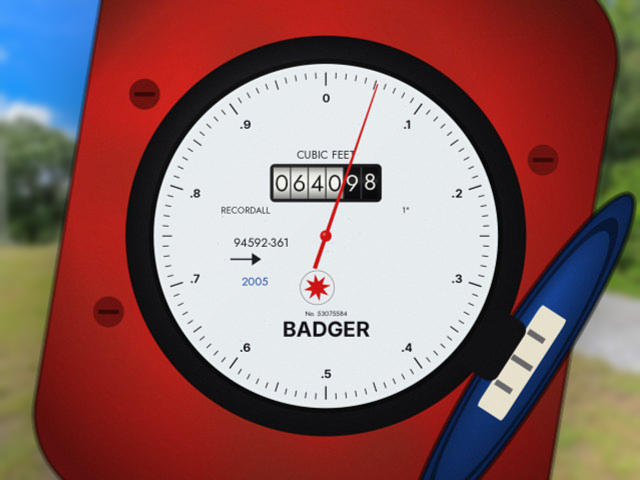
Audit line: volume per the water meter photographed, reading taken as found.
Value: 64098.05 ft³
